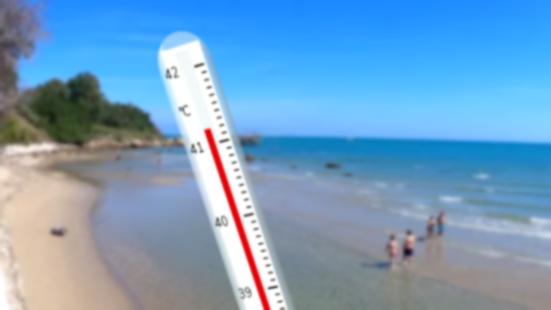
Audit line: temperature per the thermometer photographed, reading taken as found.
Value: 41.2 °C
